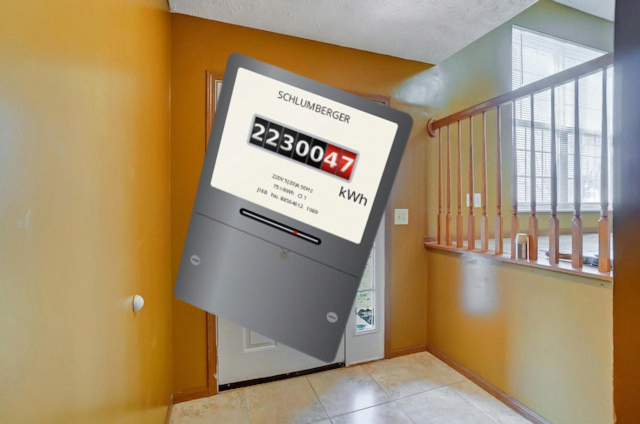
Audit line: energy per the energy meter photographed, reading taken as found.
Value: 22300.47 kWh
